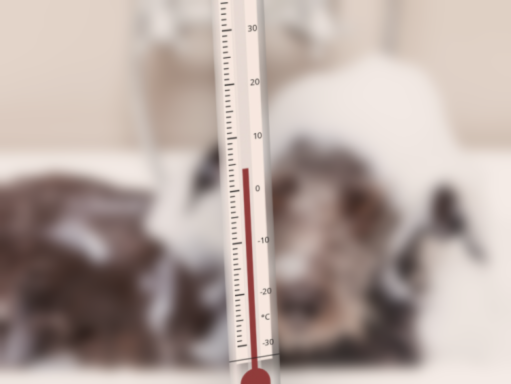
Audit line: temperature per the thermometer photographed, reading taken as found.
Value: 4 °C
